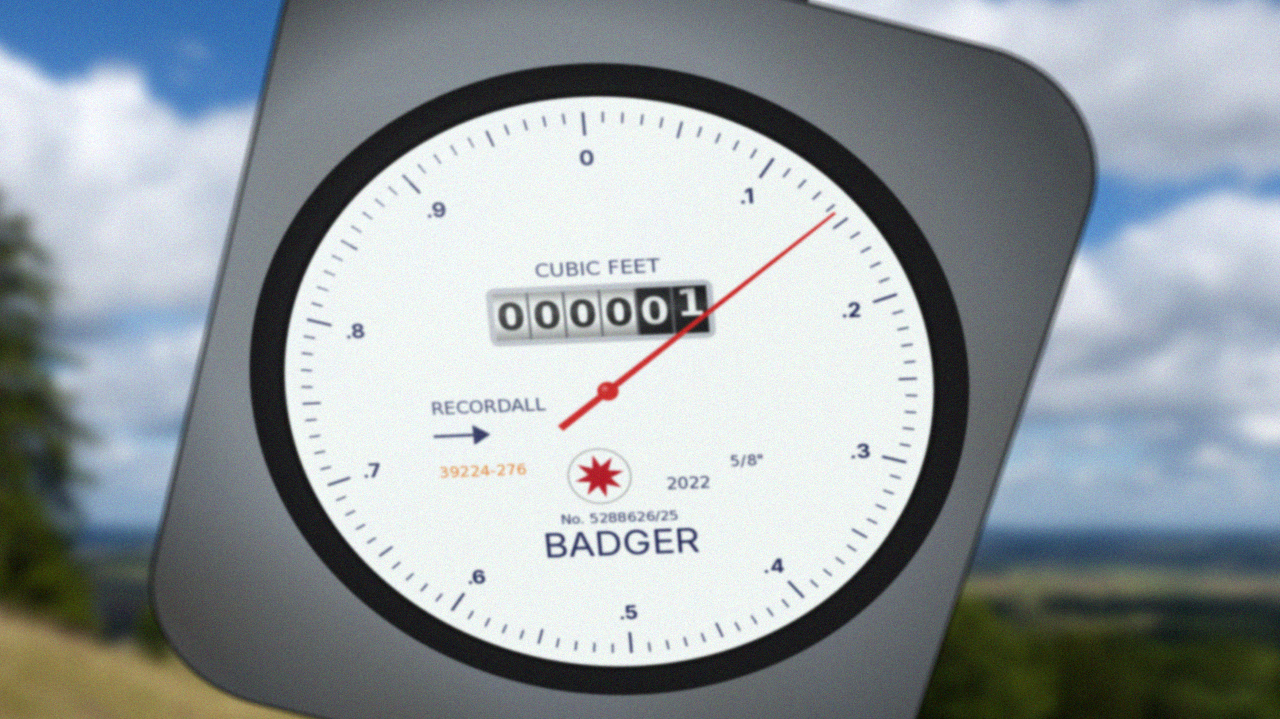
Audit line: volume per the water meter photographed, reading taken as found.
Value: 1.14 ft³
